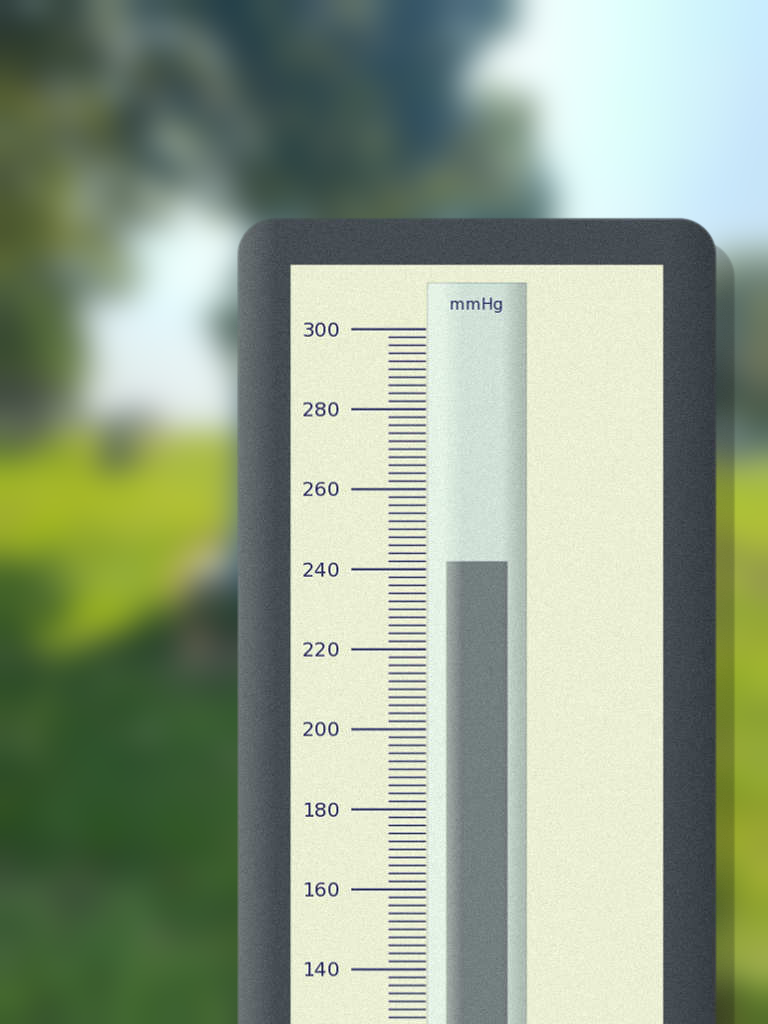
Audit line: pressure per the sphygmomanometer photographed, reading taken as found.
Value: 242 mmHg
